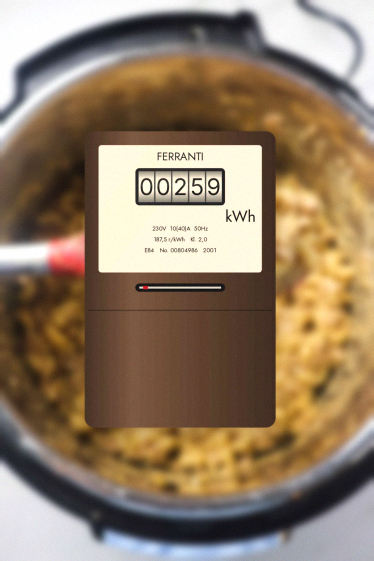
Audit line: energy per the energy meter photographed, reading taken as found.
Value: 259 kWh
